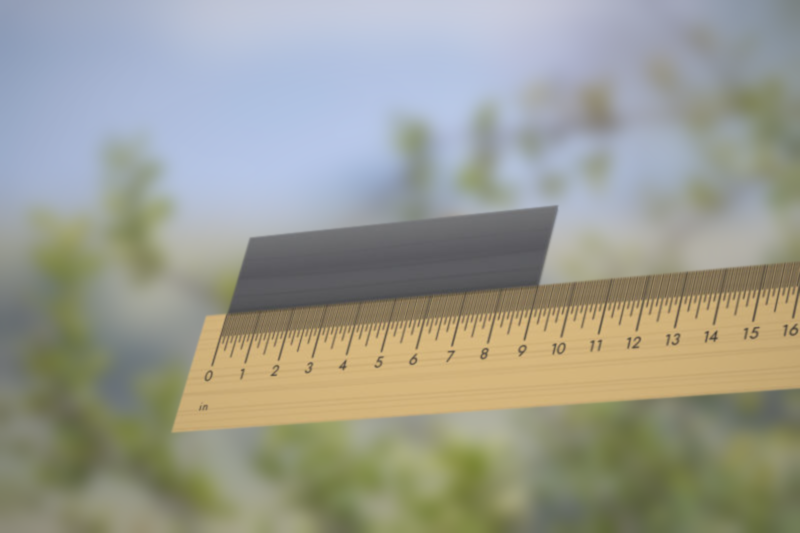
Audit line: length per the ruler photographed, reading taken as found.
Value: 9 in
